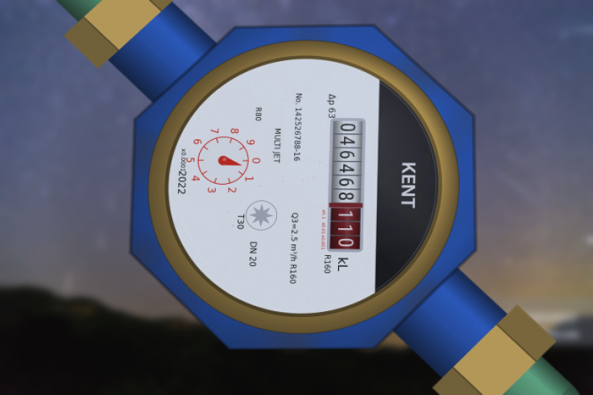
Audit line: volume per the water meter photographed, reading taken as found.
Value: 46468.1100 kL
